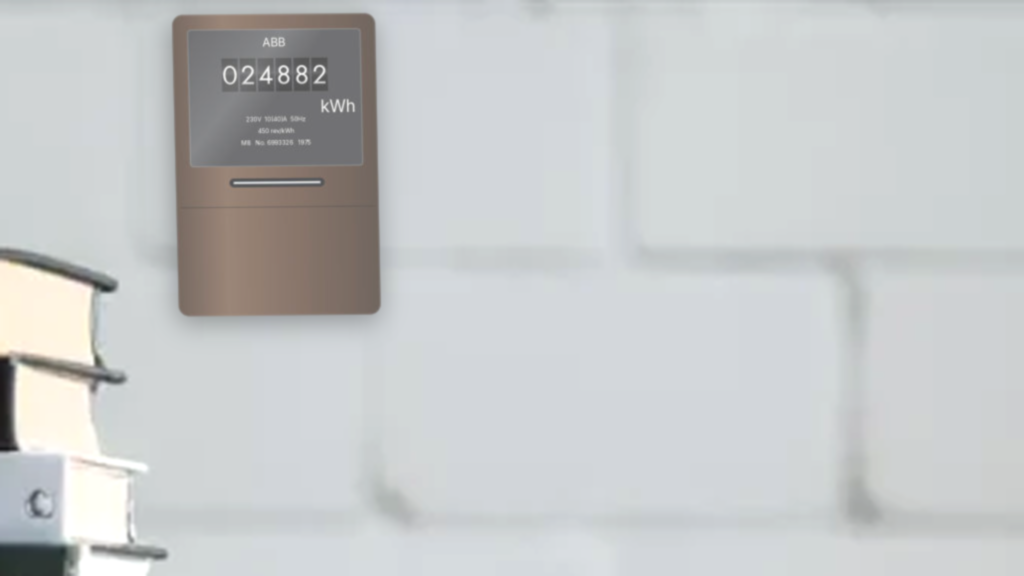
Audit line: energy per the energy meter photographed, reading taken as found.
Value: 24882 kWh
